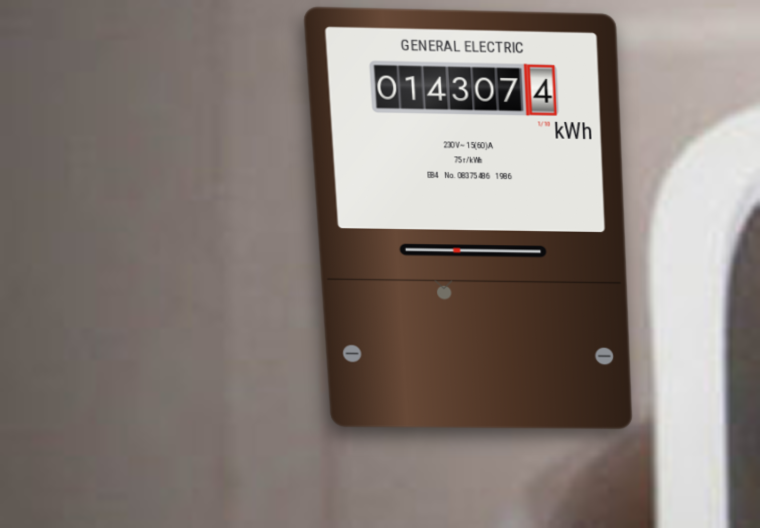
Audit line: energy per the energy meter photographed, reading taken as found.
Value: 14307.4 kWh
